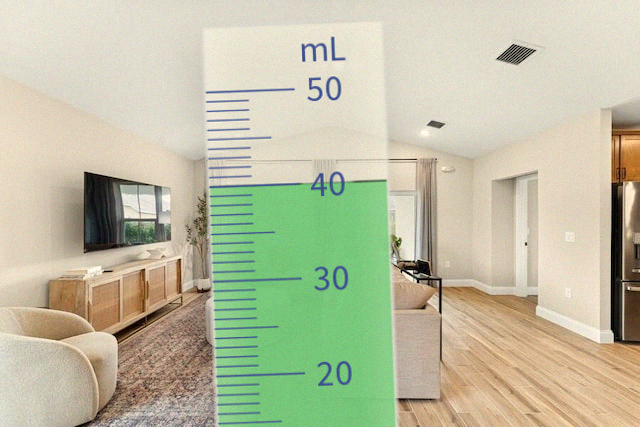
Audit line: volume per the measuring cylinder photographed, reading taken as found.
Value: 40 mL
